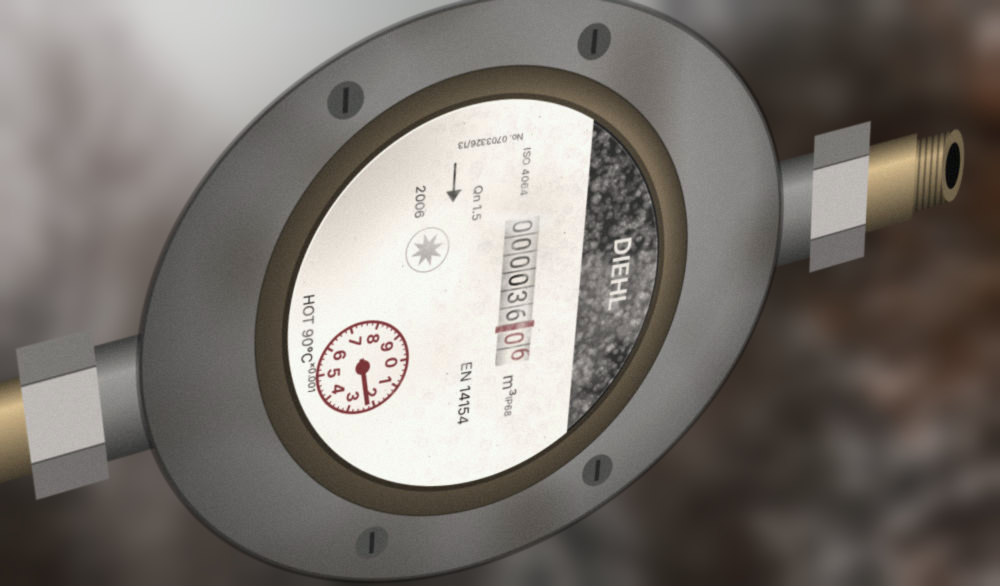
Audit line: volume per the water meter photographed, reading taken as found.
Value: 36.062 m³
